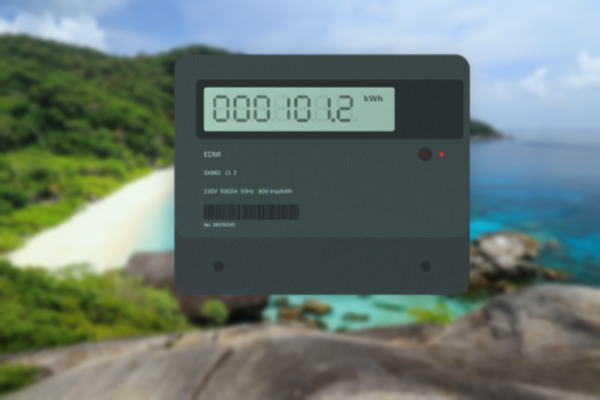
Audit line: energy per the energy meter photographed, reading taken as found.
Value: 101.2 kWh
